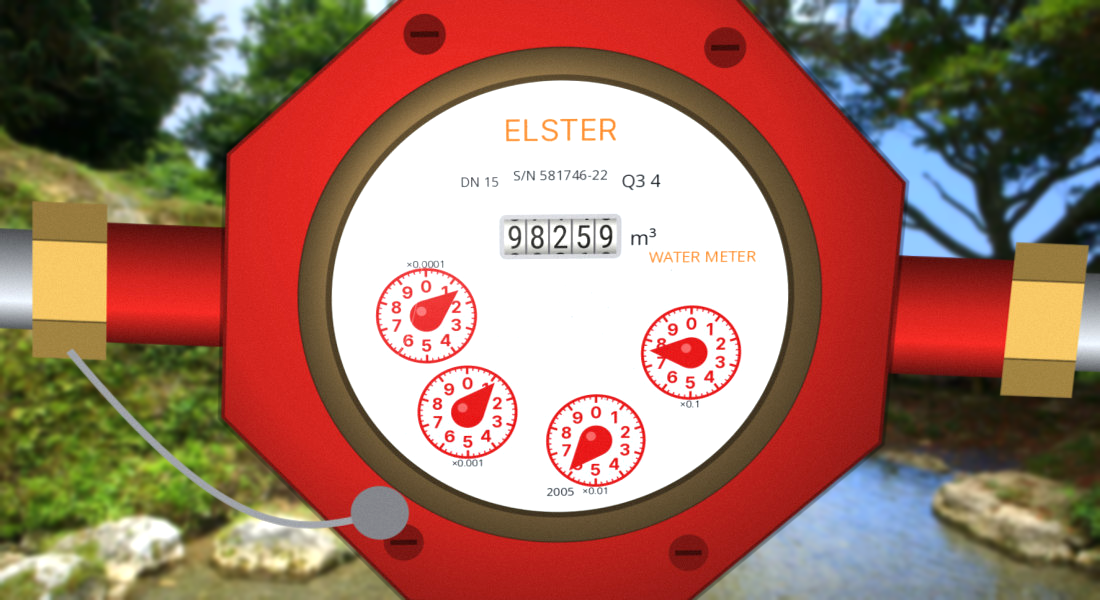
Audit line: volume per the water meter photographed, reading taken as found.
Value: 98259.7611 m³
